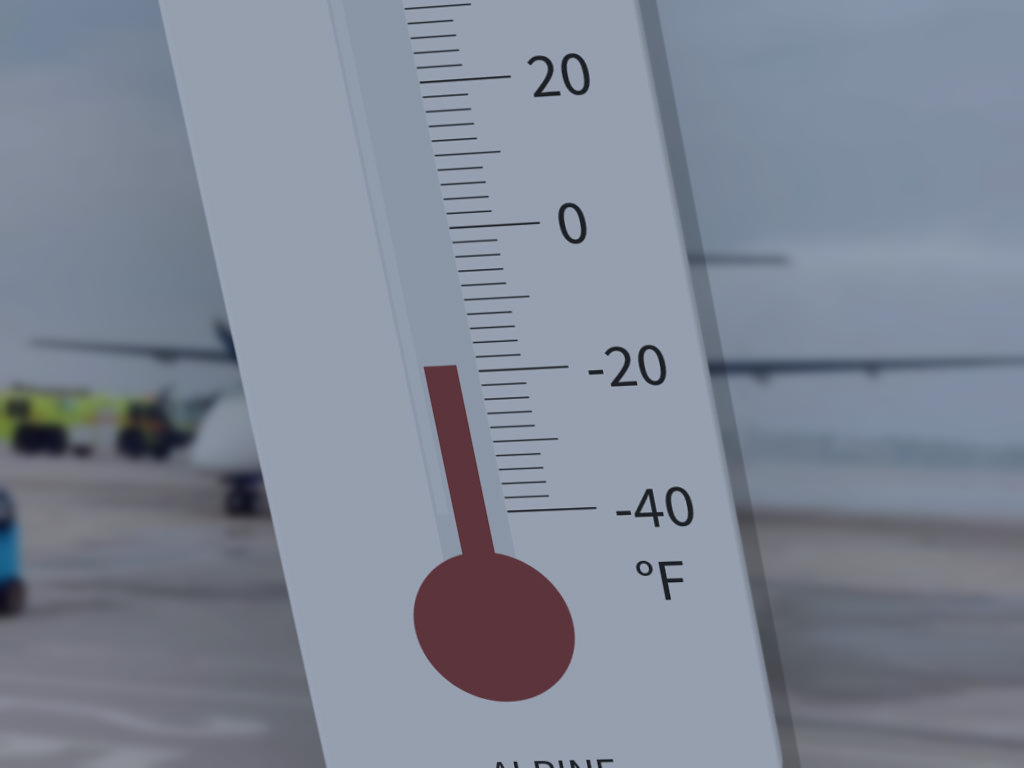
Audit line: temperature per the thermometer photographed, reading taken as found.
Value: -19 °F
